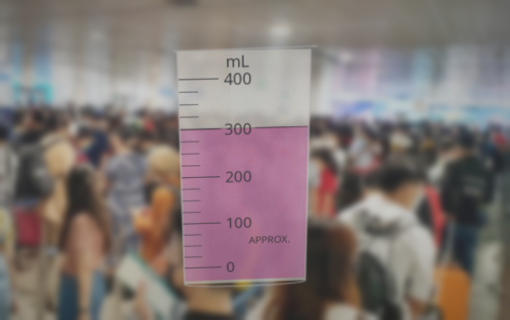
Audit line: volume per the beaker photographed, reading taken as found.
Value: 300 mL
